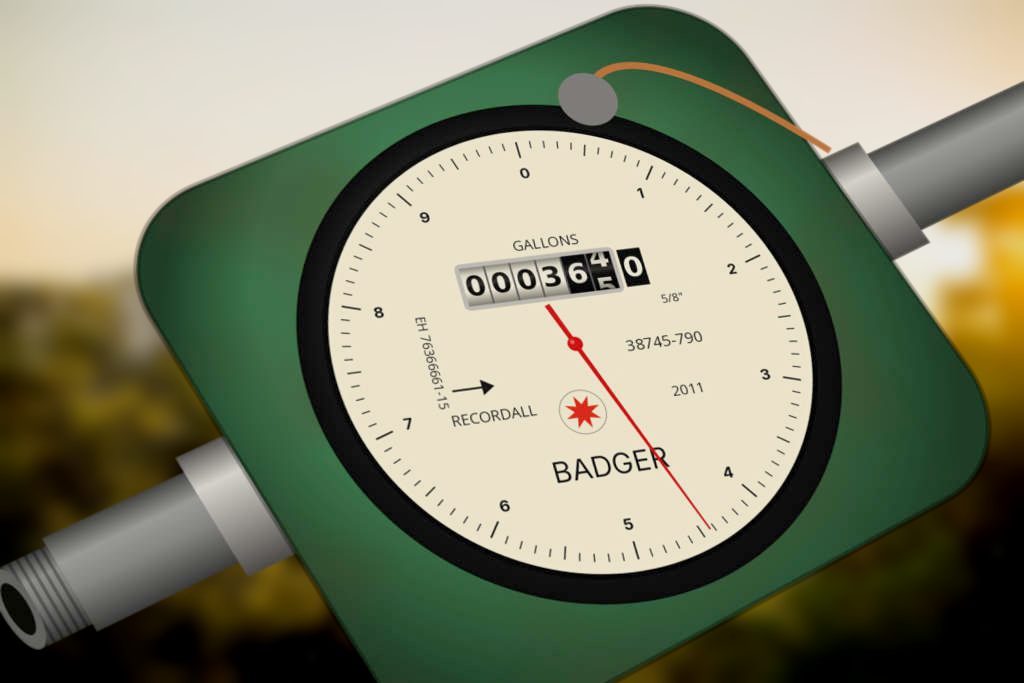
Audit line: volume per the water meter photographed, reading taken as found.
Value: 3644.4 gal
